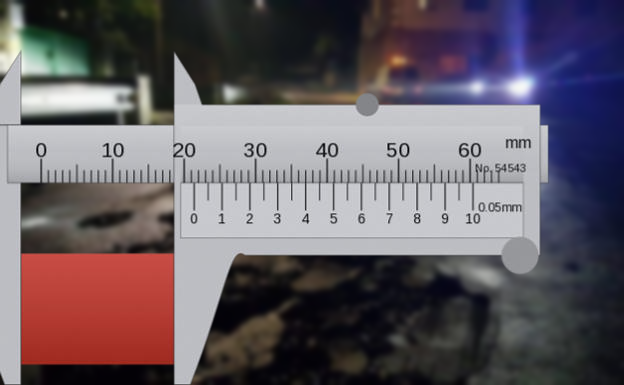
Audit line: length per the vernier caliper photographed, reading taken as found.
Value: 21.4 mm
